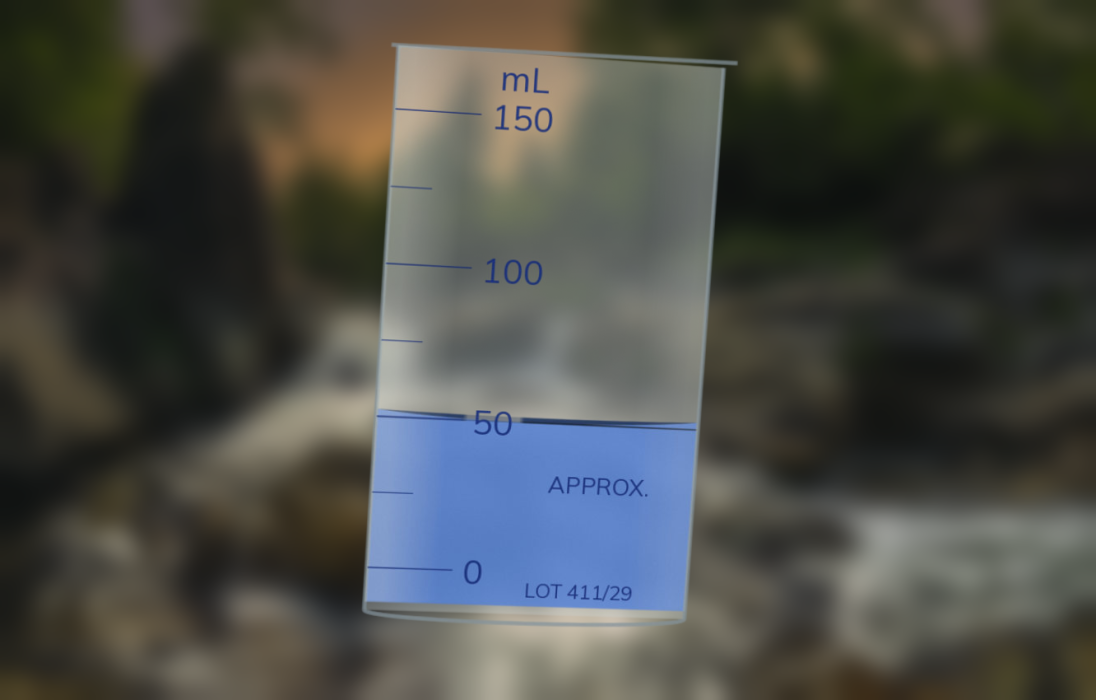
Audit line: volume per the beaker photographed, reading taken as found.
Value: 50 mL
